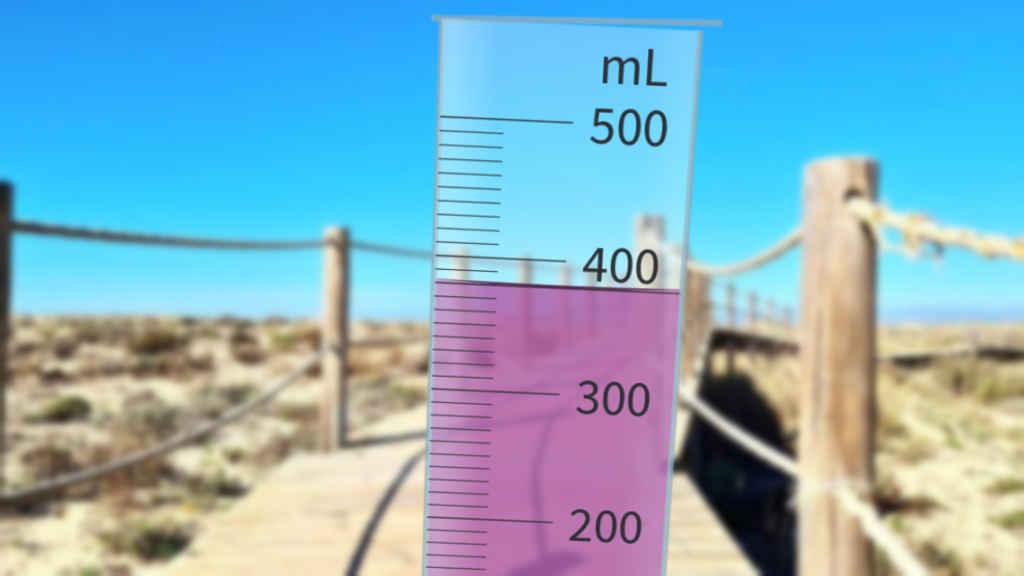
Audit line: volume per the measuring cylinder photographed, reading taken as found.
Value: 380 mL
